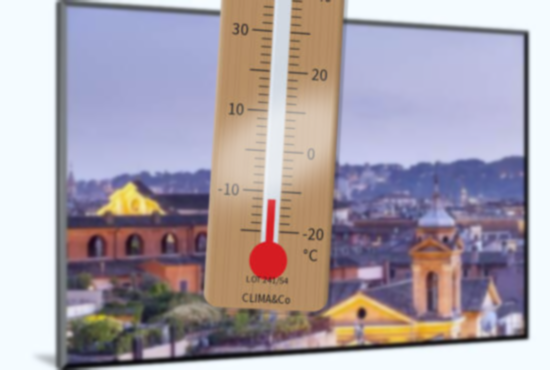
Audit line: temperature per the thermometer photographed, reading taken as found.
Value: -12 °C
